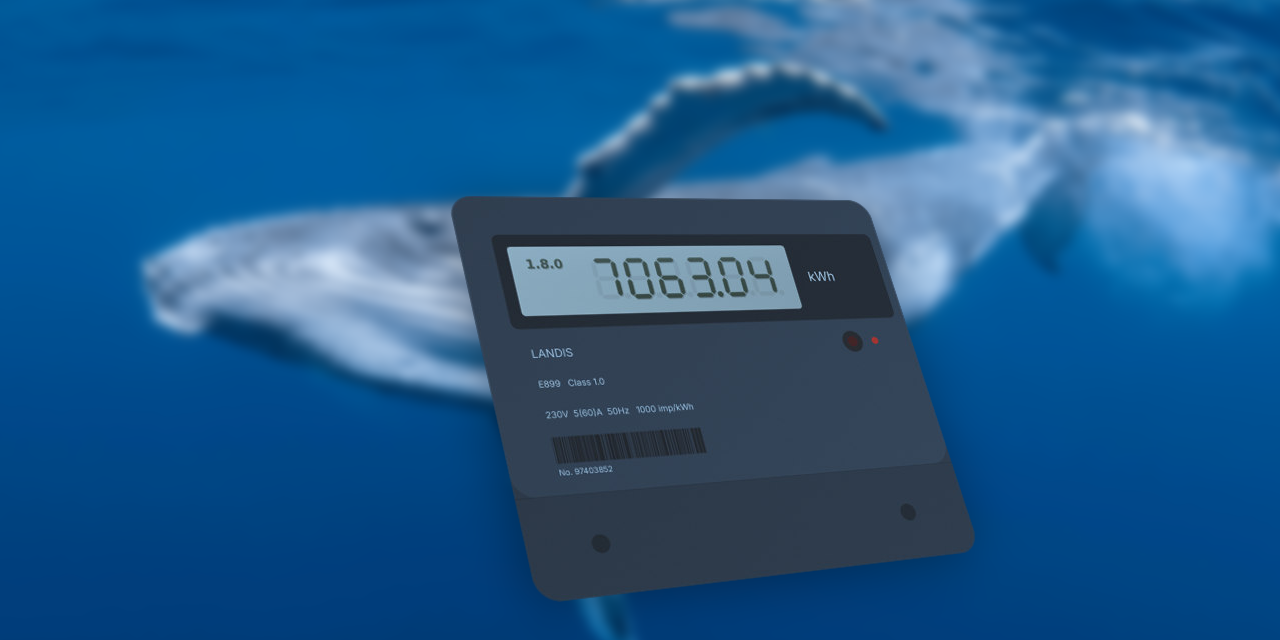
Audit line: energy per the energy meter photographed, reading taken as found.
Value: 7063.04 kWh
